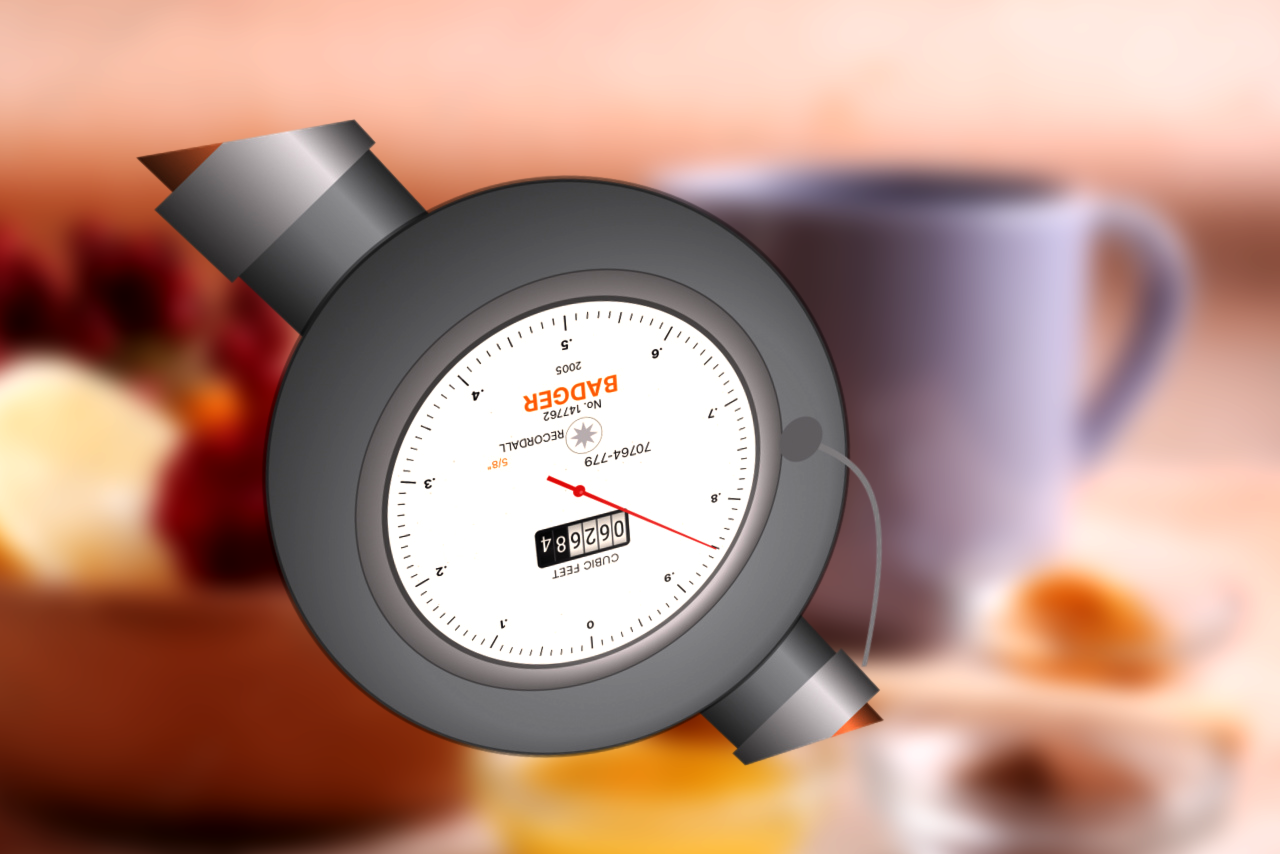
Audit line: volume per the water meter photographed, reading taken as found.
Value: 62683.85 ft³
